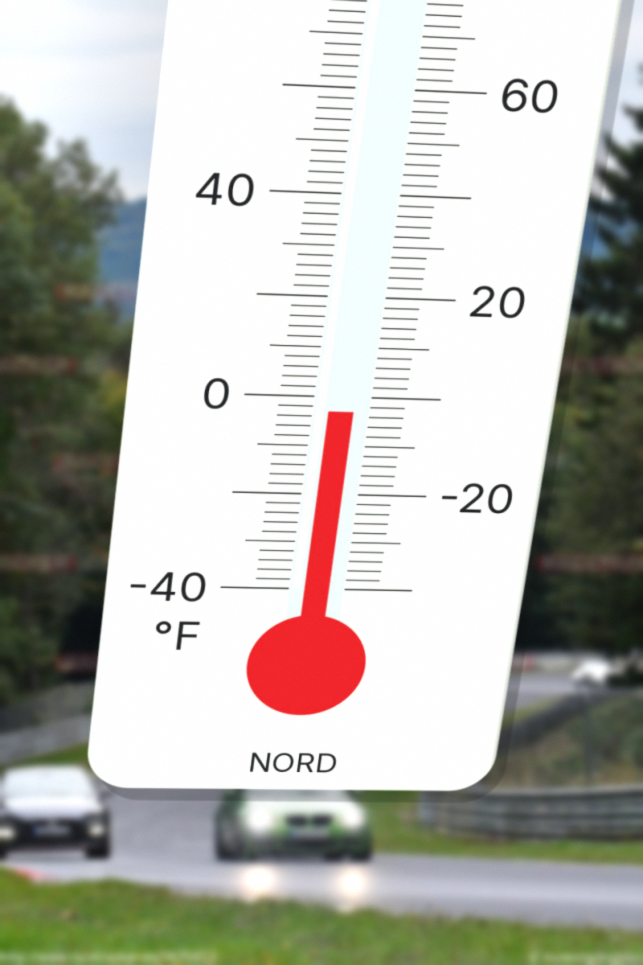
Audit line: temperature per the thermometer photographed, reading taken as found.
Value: -3 °F
